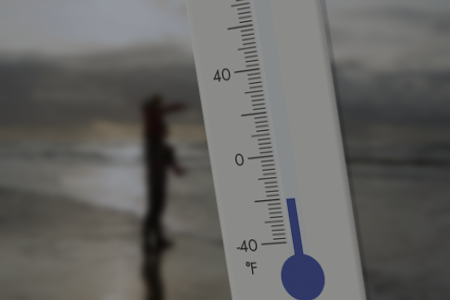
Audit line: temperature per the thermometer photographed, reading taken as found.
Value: -20 °F
